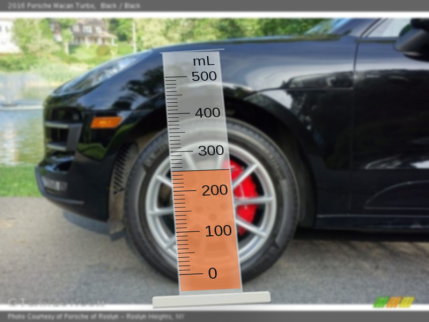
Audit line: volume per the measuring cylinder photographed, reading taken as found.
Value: 250 mL
